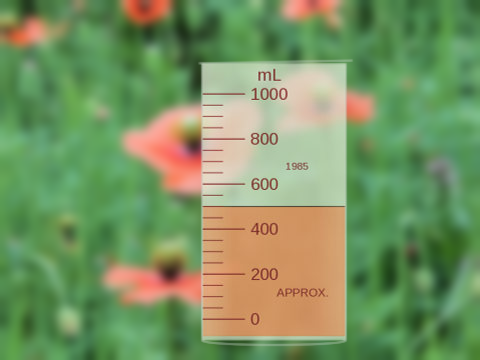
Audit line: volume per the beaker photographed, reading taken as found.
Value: 500 mL
